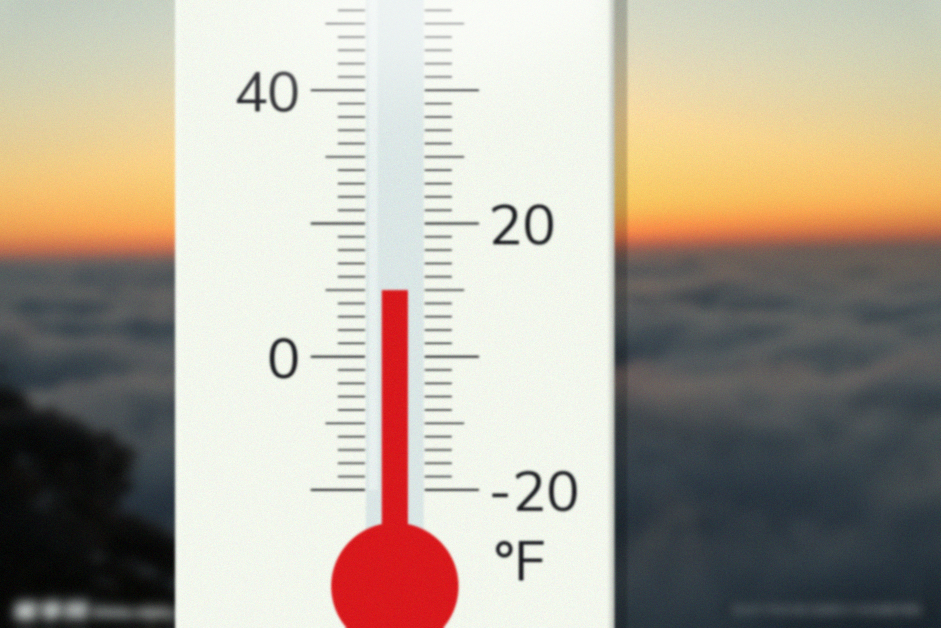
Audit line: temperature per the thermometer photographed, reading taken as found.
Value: 10 °F
